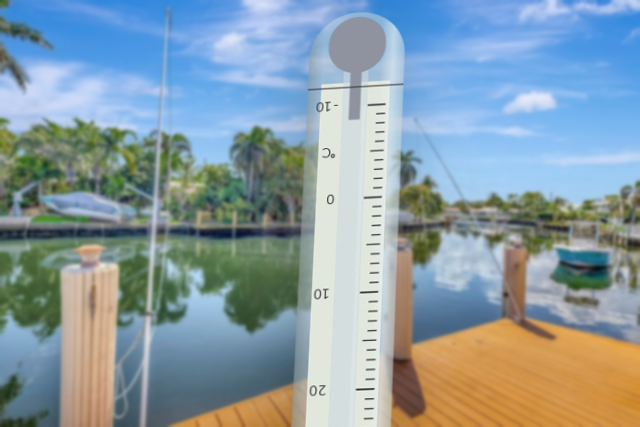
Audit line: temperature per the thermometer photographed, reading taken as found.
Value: -8.5 °C
